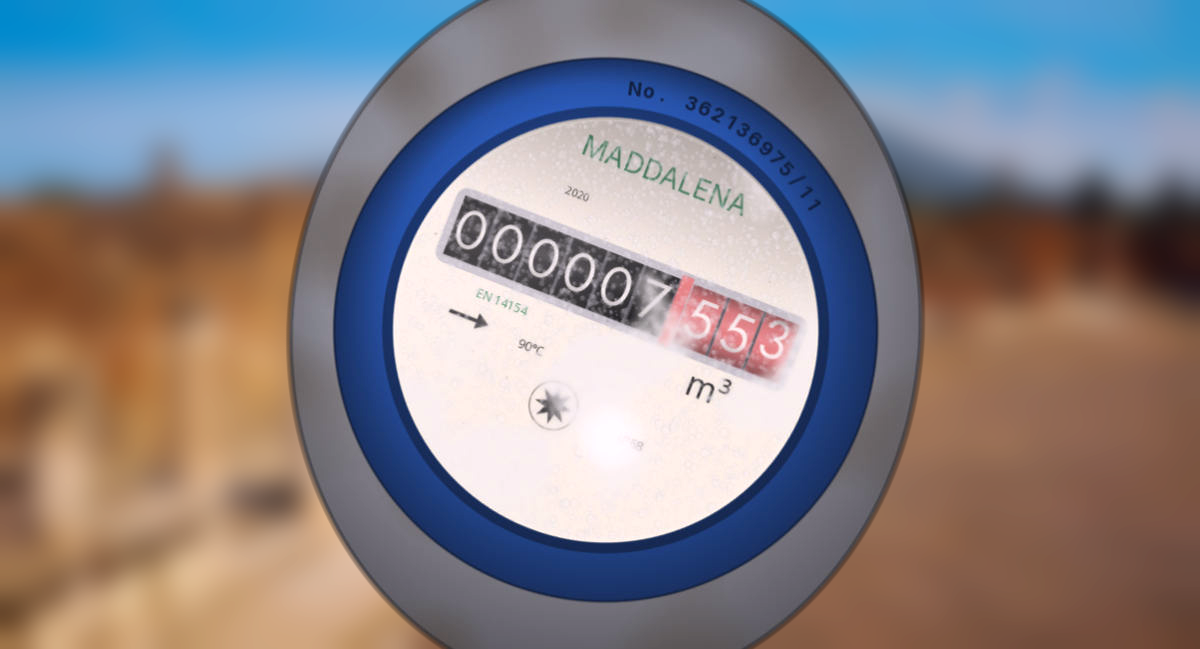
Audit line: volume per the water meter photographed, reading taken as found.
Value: 7.553 m³
